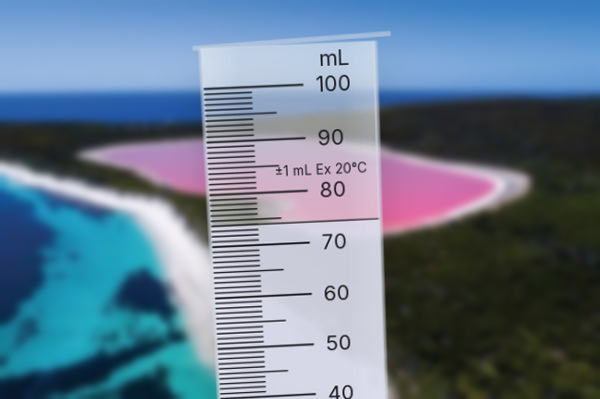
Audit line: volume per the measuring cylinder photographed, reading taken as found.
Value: 74 mL
